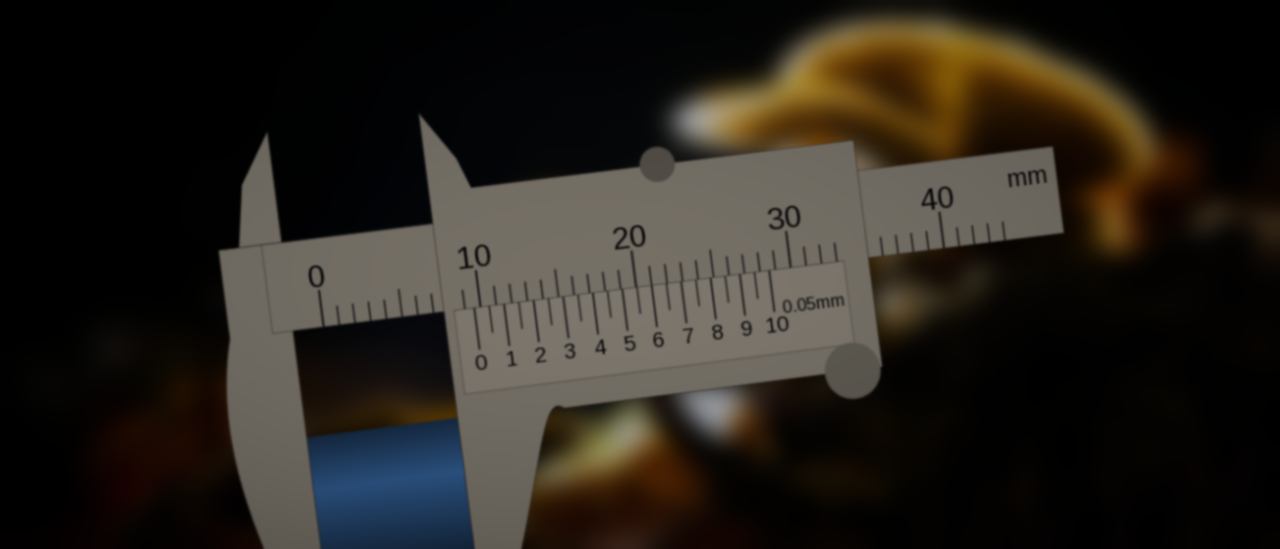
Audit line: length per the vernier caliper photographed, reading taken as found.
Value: 9.6 mm
